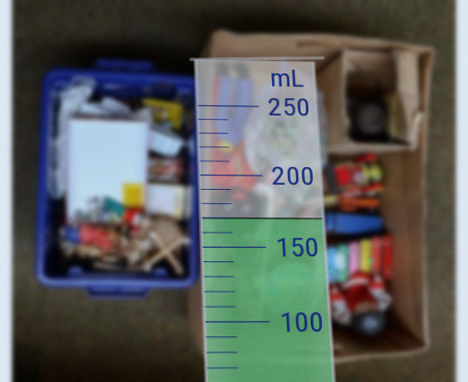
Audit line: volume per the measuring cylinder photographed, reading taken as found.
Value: 170 mL
